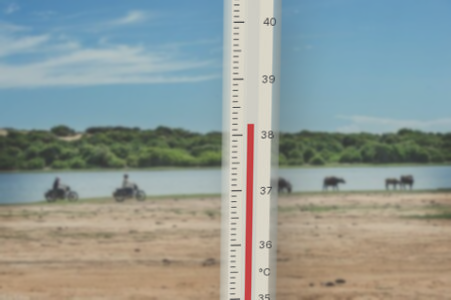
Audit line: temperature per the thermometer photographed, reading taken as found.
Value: 38.2 °C
